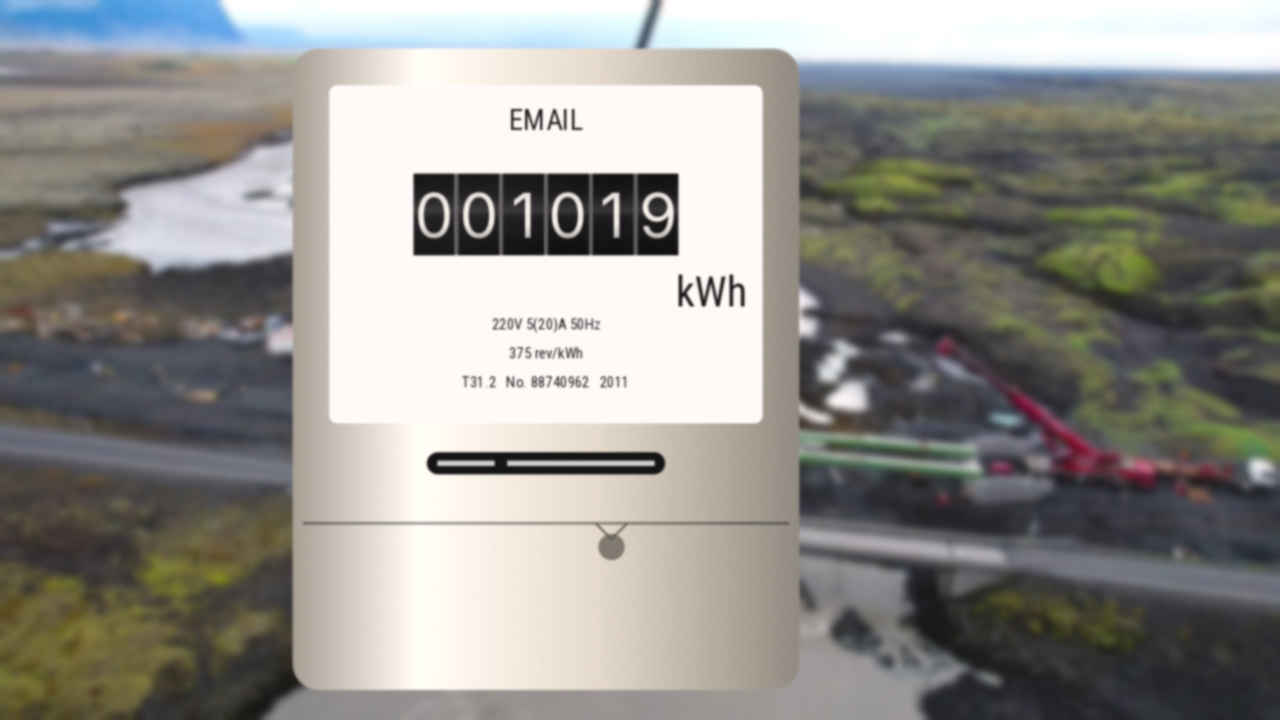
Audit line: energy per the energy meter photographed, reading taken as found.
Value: 1019 kWh
